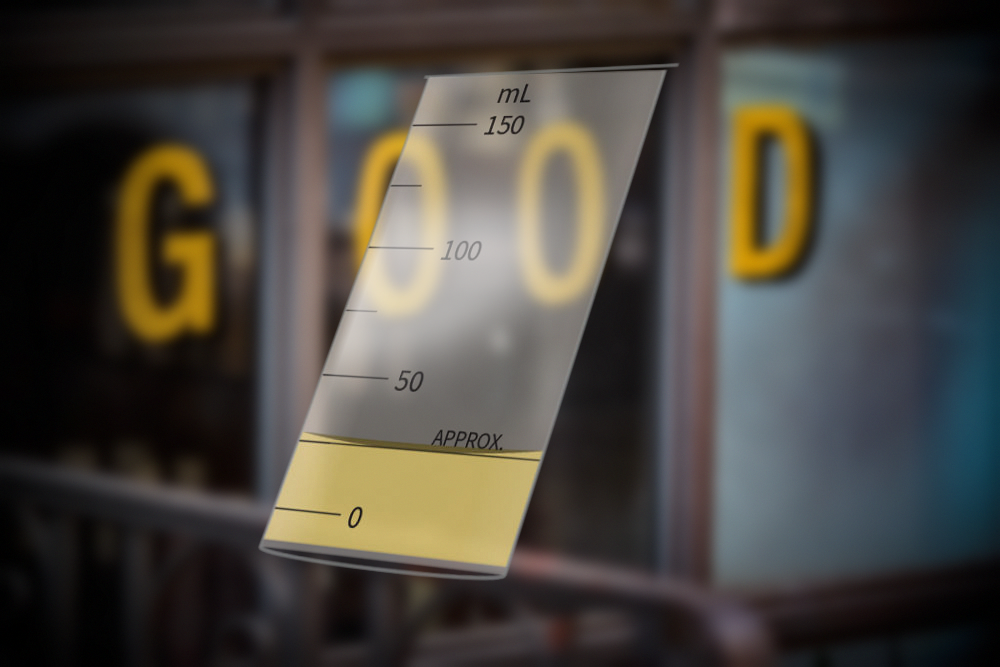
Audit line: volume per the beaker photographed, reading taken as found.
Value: 25 mL
